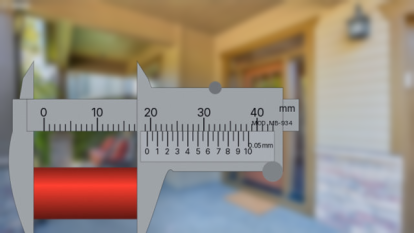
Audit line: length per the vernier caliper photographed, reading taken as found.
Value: 19.4 mm
